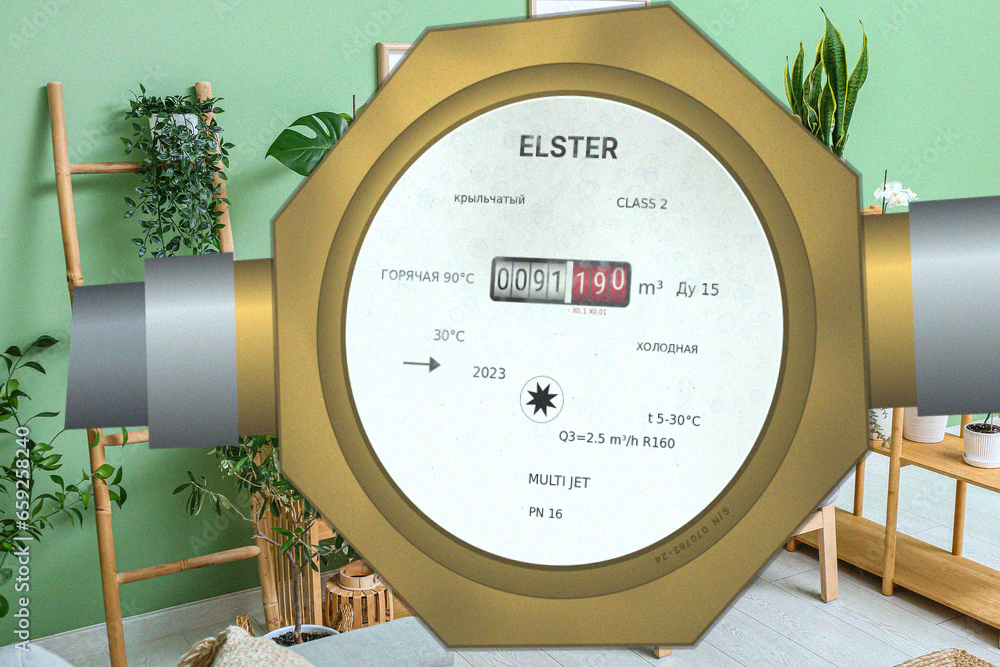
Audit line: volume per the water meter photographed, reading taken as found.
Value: 91.190 m³
